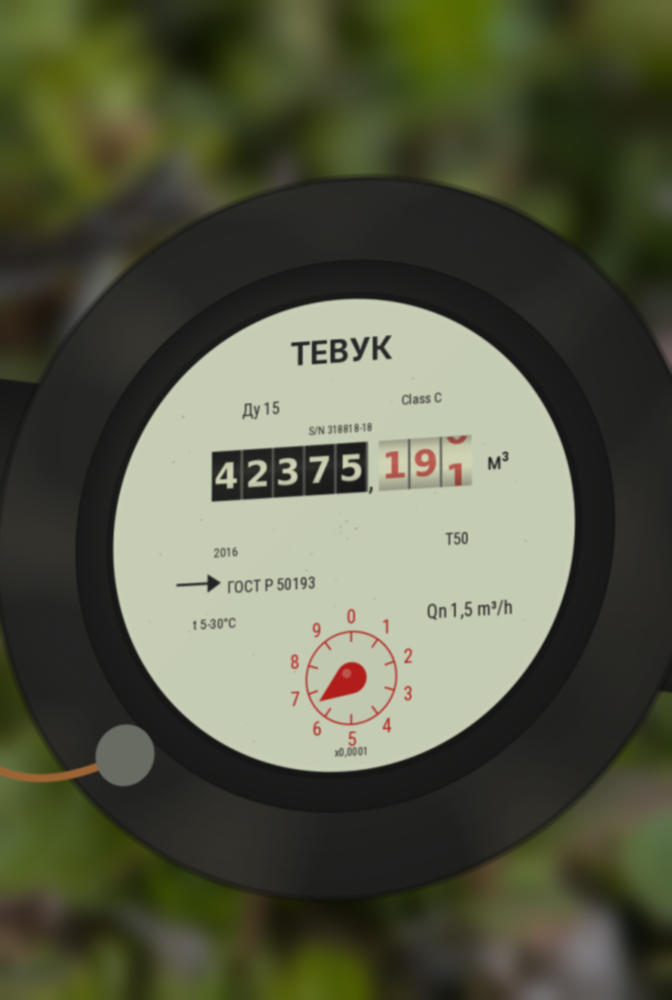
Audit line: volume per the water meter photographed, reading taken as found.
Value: 42375.1906 m³
